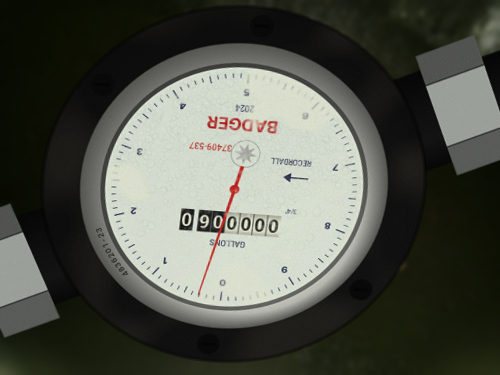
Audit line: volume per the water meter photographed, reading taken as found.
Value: 60.3 gal
